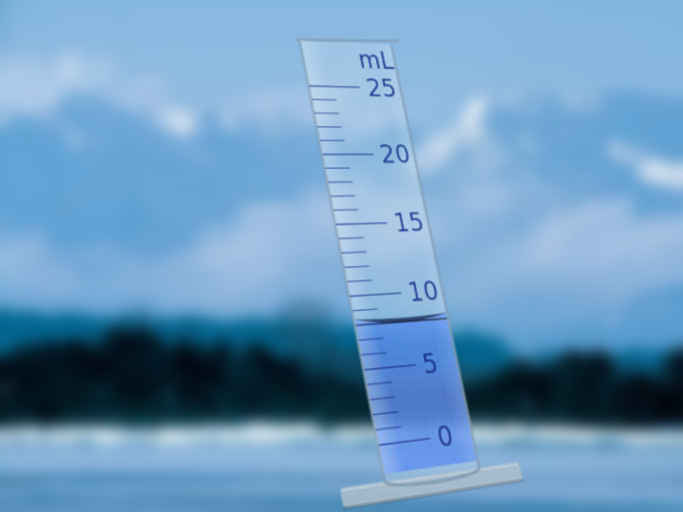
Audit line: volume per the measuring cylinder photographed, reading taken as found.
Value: 8 mL
